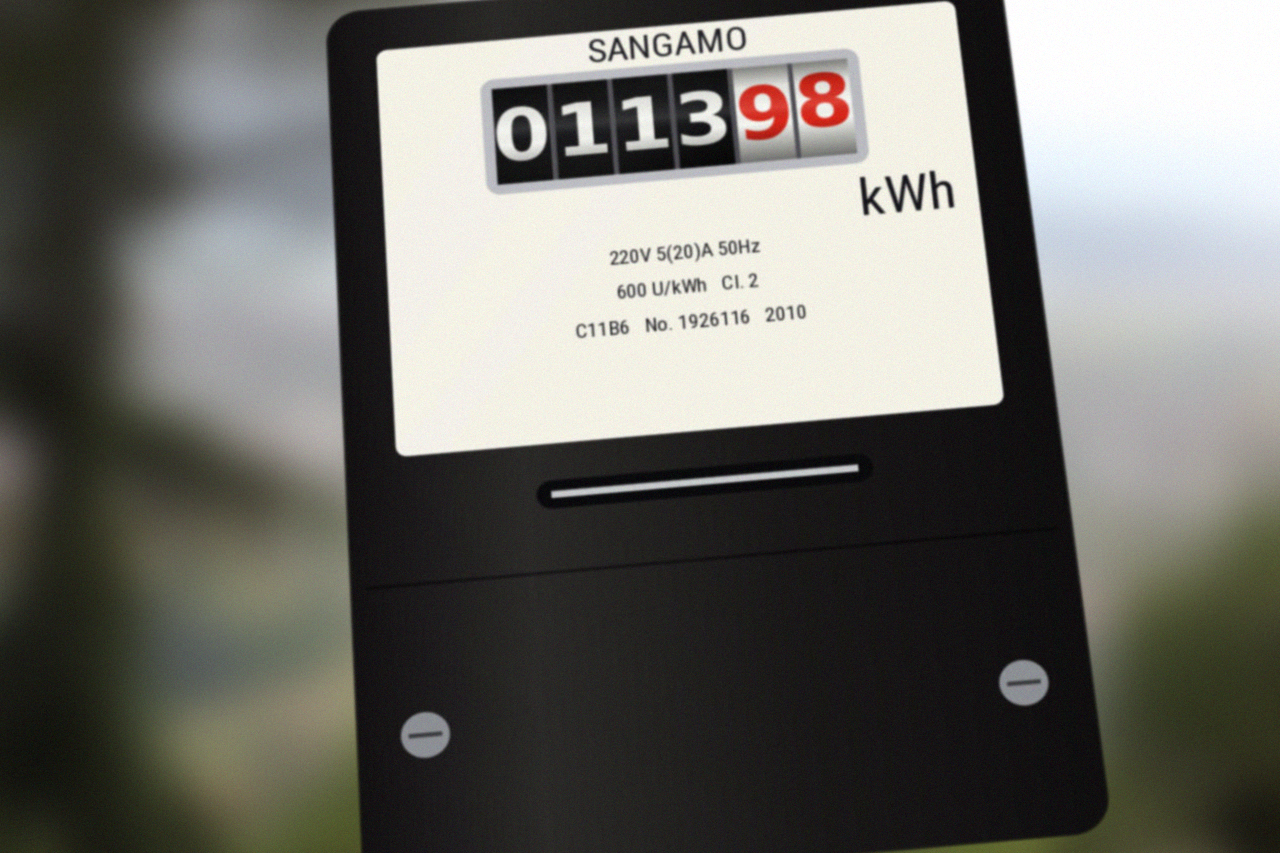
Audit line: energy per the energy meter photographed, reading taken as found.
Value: 113.98 kWh
